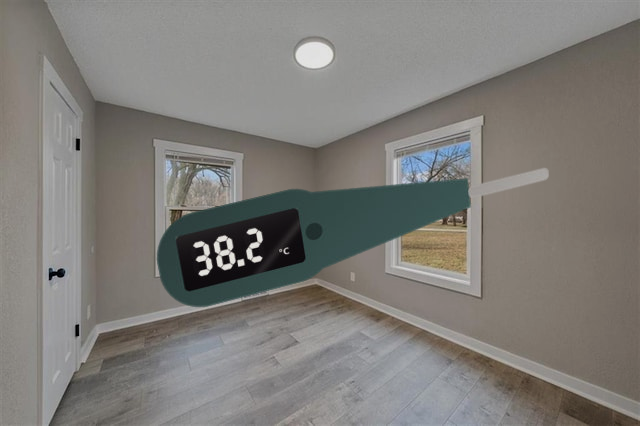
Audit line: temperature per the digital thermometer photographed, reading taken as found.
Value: 38.2 °C
